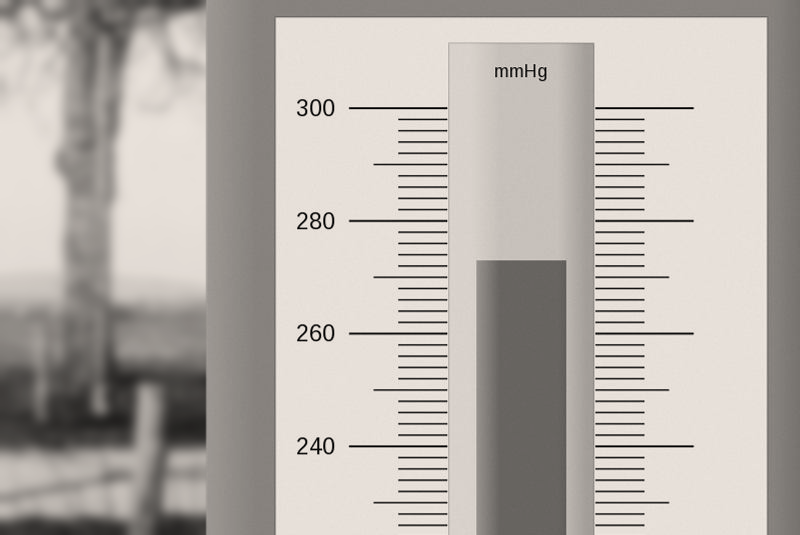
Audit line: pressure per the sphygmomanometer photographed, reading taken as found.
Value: 273 mmHg
